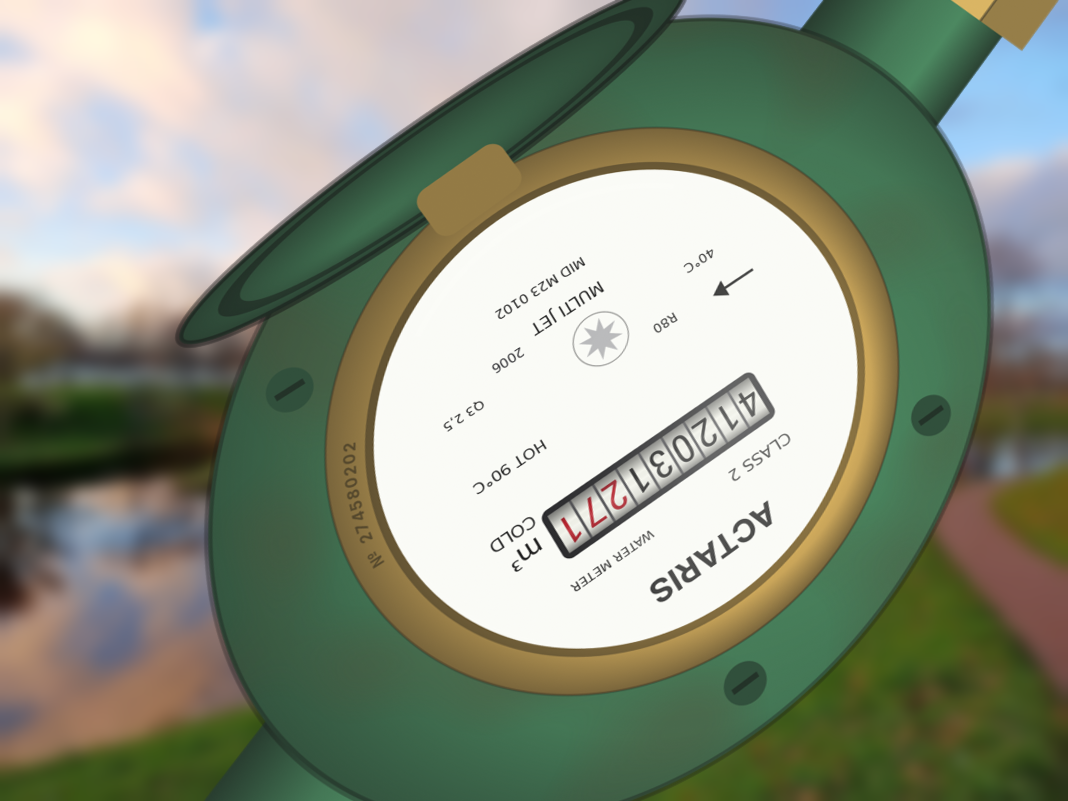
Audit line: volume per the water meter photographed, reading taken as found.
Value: 412031.271 m³
